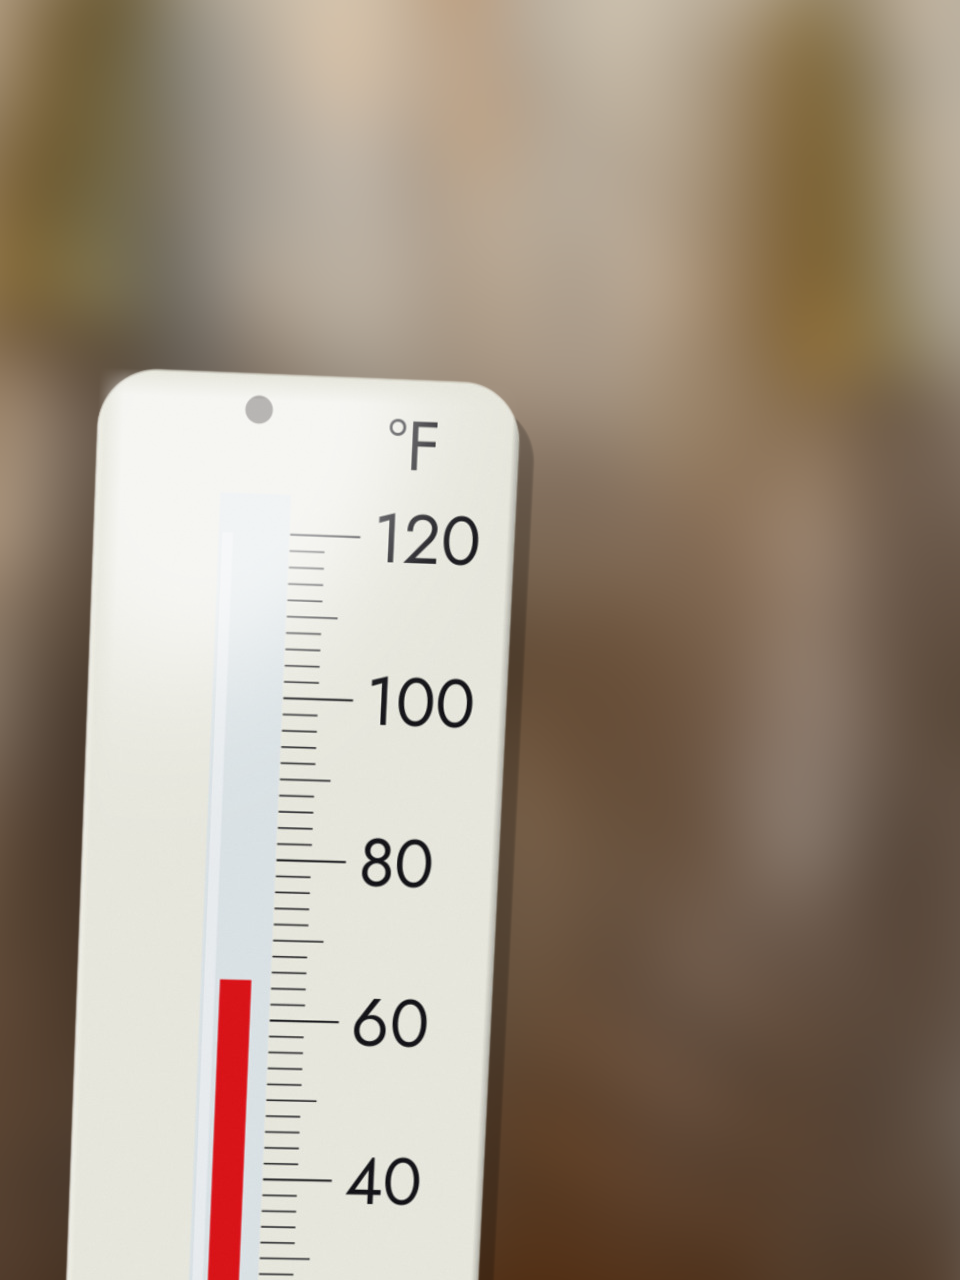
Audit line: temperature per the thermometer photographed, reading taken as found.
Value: 65 °F
